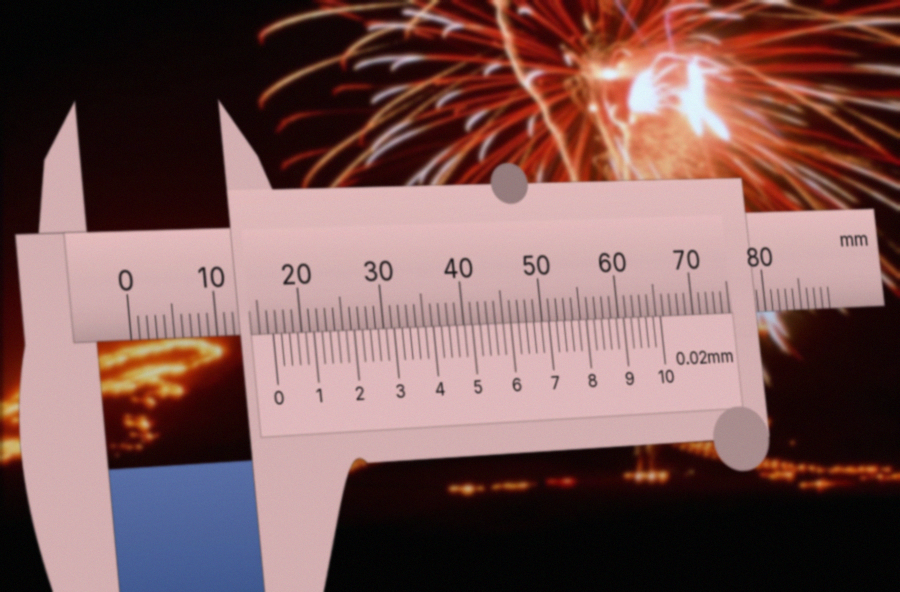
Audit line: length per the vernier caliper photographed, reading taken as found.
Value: 16.6 mm
